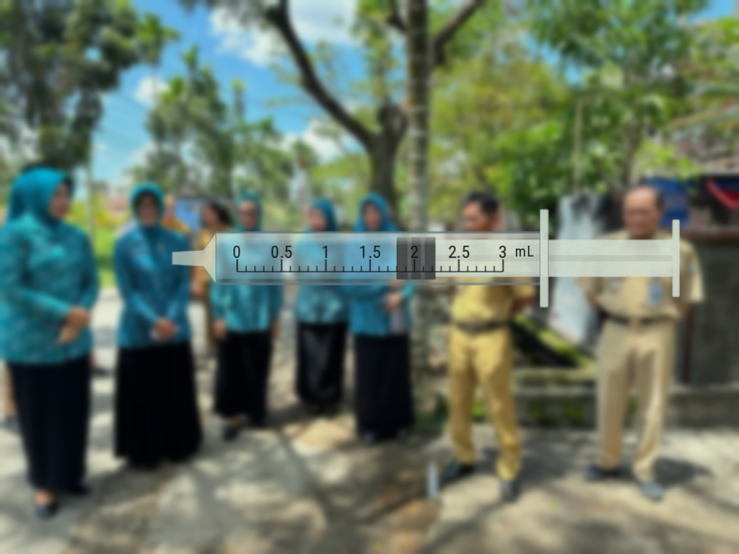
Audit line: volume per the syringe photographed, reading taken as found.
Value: 1.8 mL
